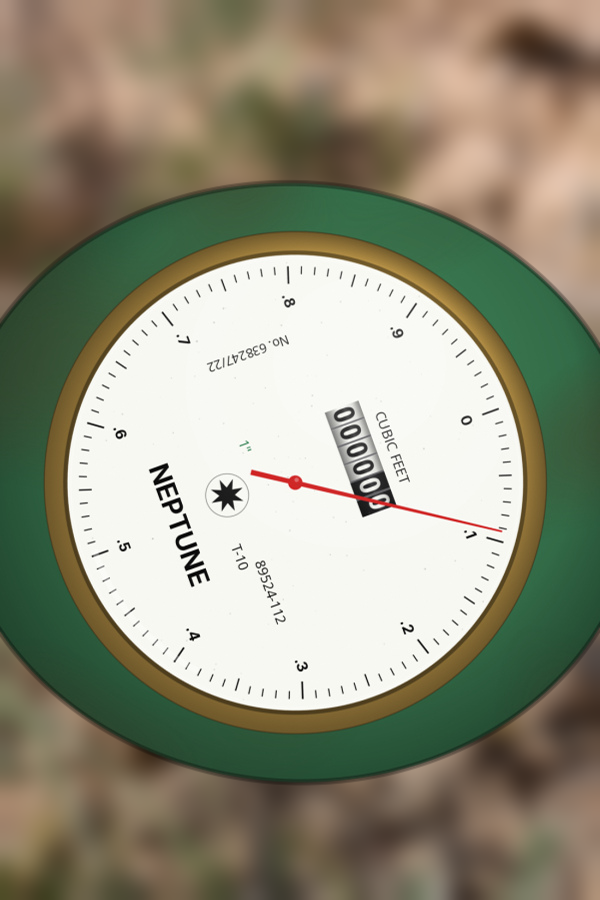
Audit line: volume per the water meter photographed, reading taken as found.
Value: 0.09 ft³
